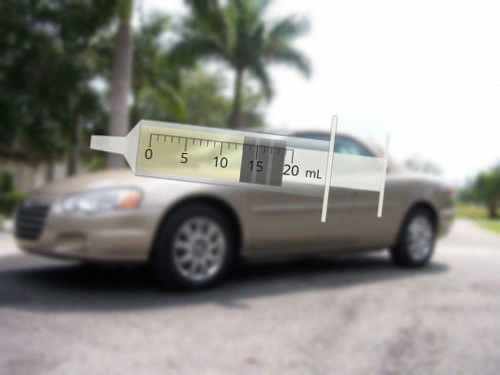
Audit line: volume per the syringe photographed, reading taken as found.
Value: 13 mL
